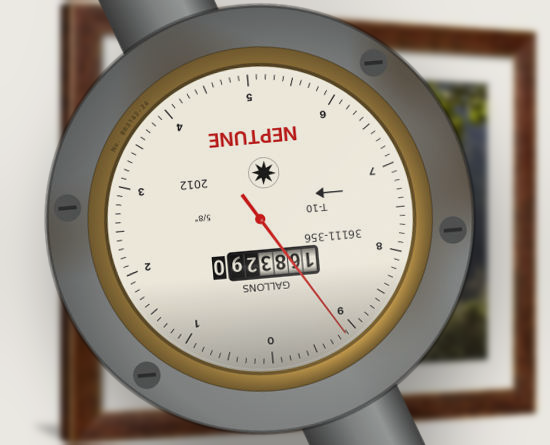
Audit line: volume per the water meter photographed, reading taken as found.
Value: 1683289.1 gal
